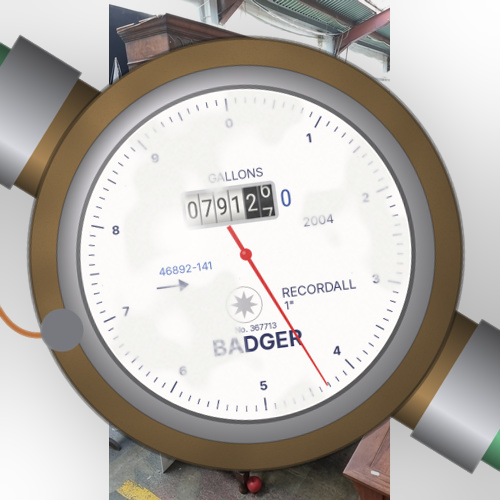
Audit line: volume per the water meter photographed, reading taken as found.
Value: 791264.3 gal
